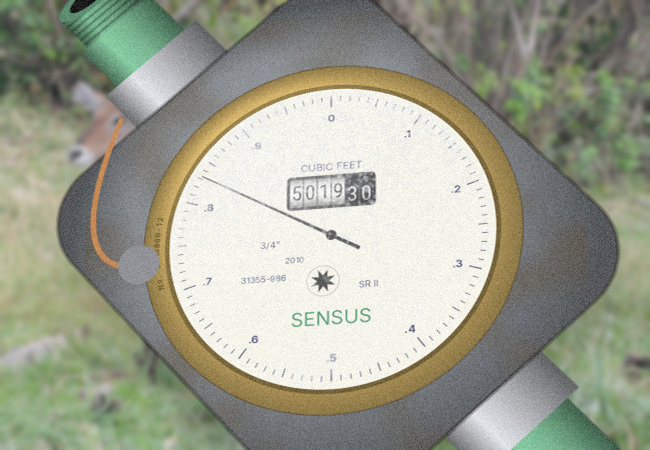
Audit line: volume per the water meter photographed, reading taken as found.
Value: 501929.83 ft³
